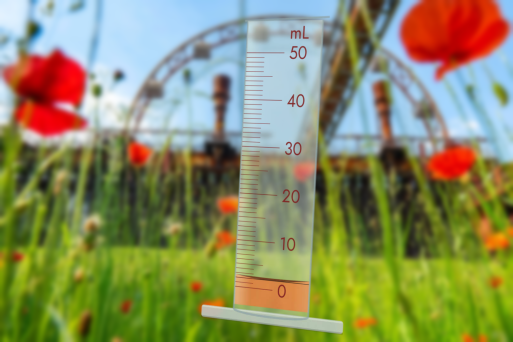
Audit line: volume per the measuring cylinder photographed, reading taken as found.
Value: 2 mL
